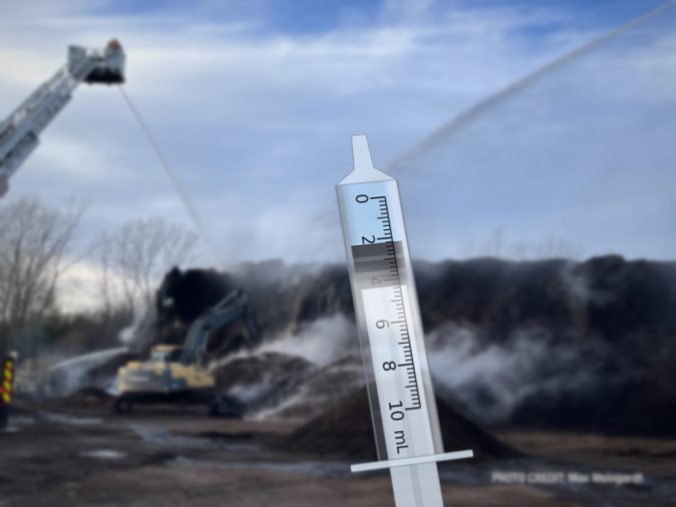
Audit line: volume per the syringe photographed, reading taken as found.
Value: 2.2 mL
